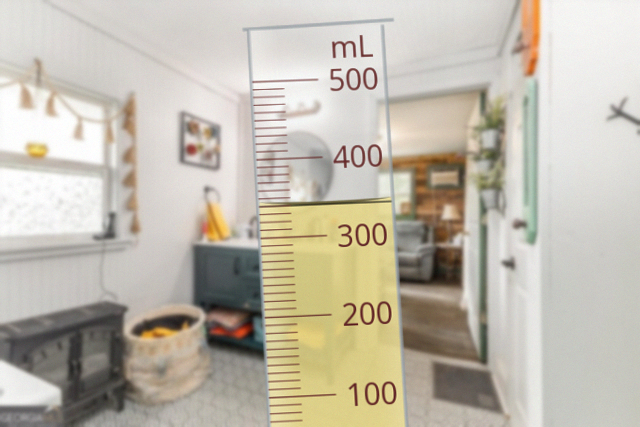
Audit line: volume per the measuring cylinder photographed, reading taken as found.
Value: 340 mL
